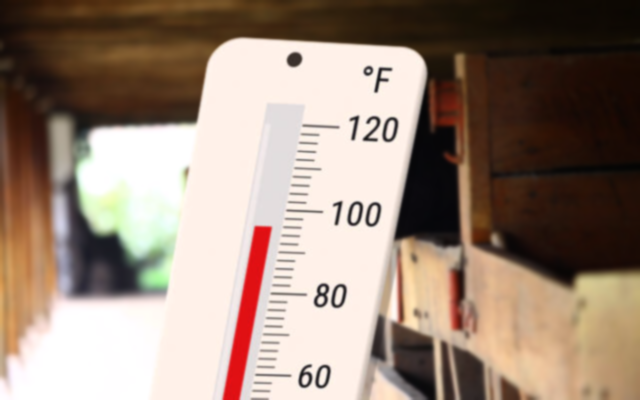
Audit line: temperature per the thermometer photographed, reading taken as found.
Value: 96 °F
